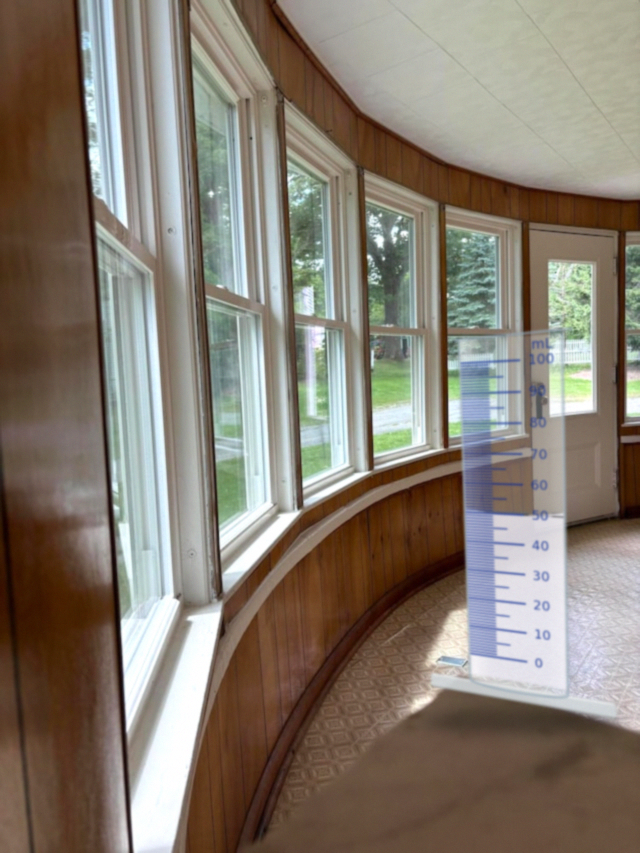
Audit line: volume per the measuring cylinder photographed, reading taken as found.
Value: 50 mL
